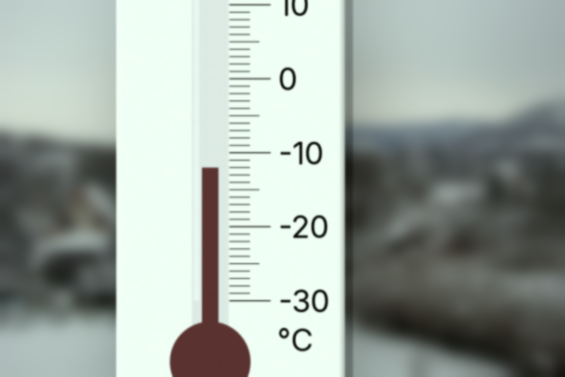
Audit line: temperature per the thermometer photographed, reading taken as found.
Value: -12 °C
